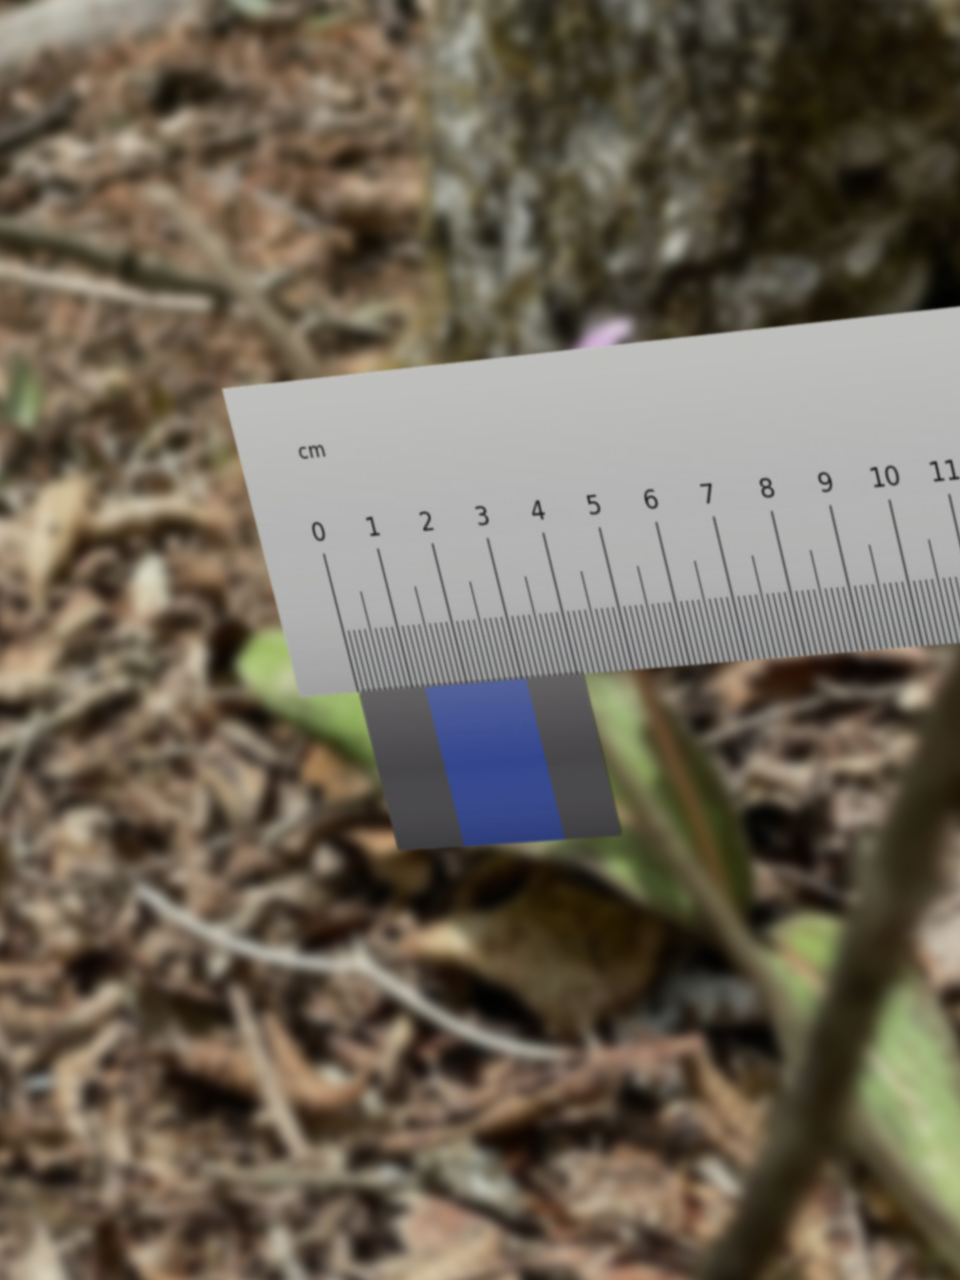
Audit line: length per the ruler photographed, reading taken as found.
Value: 4.1 cm
